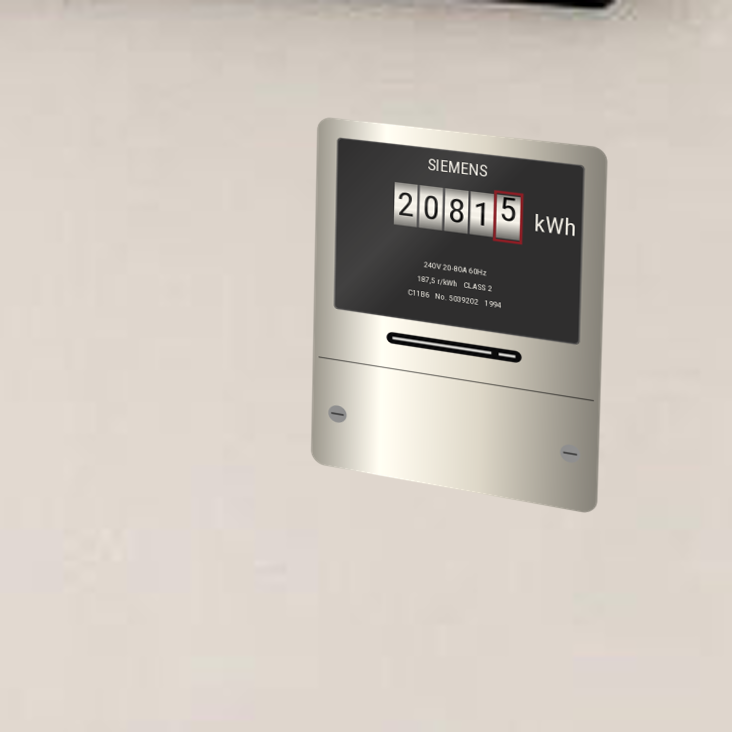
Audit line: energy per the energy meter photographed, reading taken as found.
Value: 2081.5 kWh
